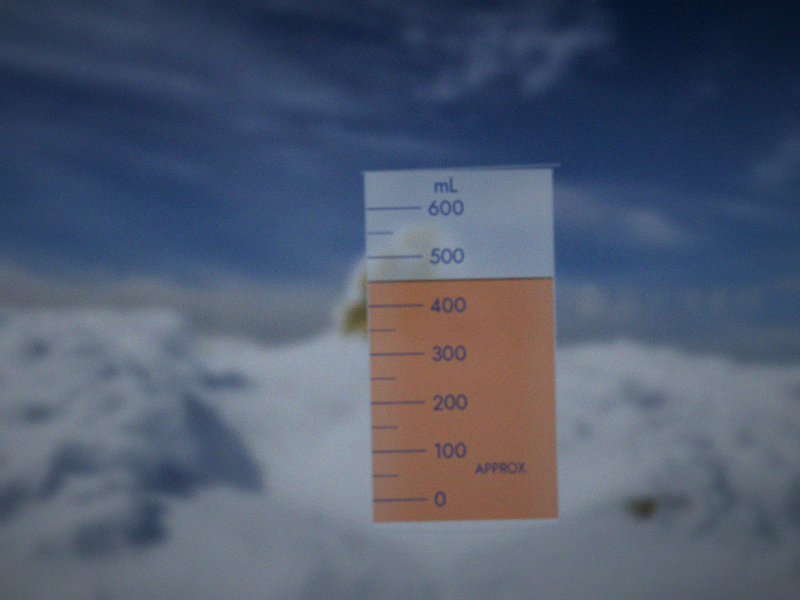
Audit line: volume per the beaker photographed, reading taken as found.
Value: 450 mL
